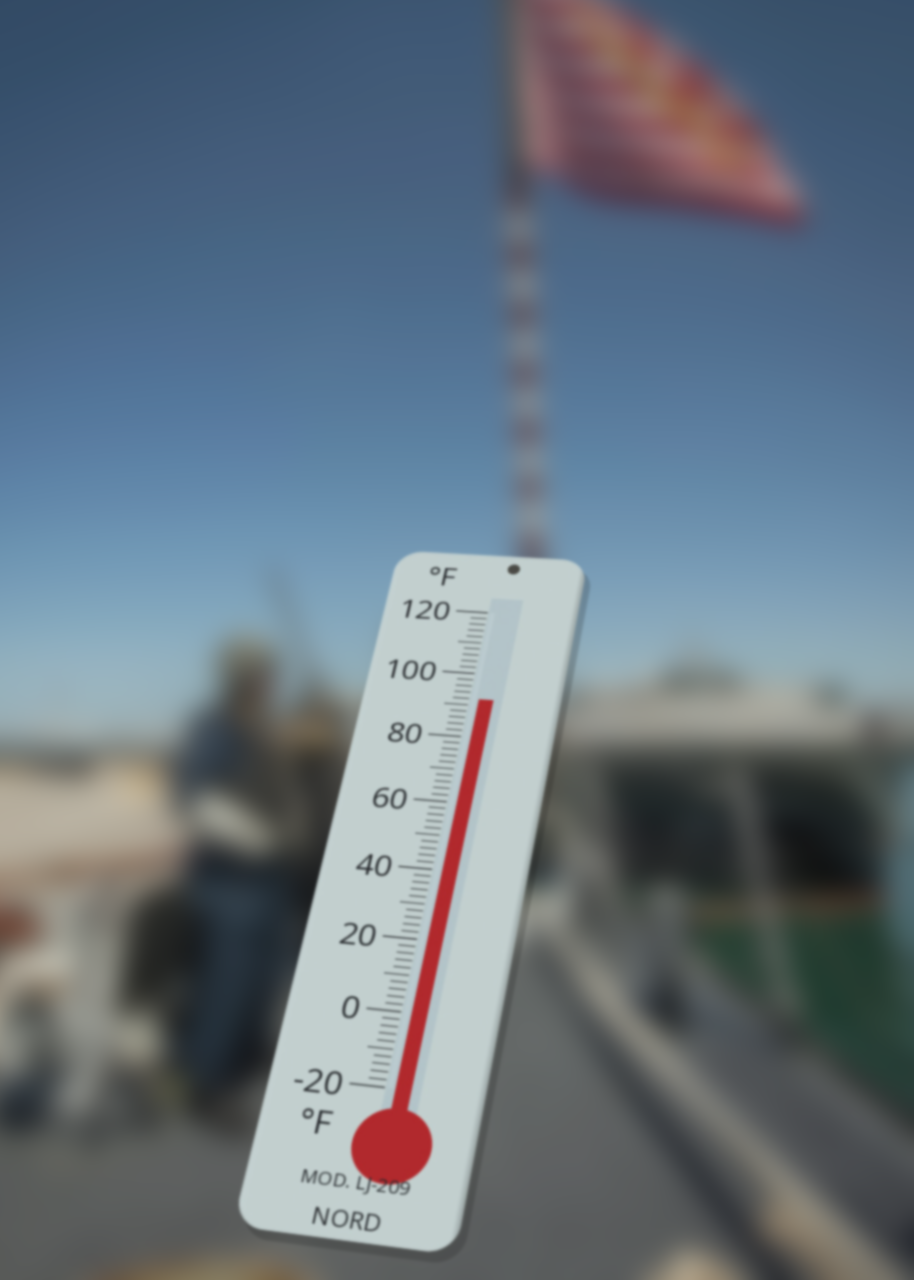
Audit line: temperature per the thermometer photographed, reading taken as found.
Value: 92 °F
